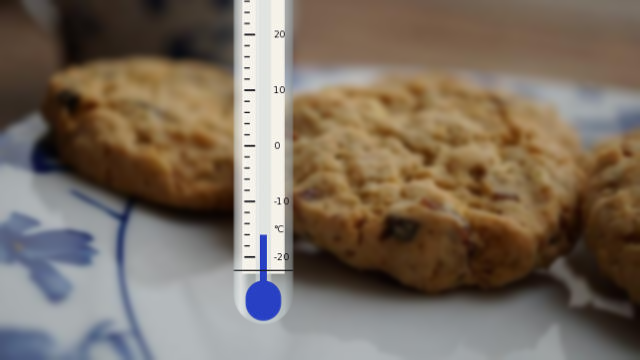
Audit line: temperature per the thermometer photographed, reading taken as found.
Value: -16 °C
